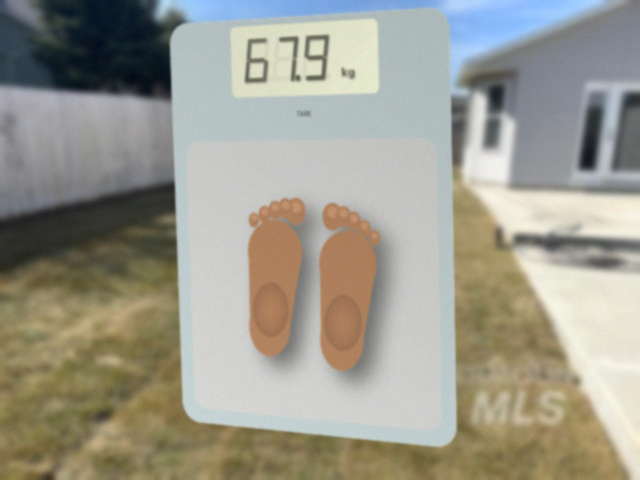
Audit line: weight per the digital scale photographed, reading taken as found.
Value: 67.9 kg
